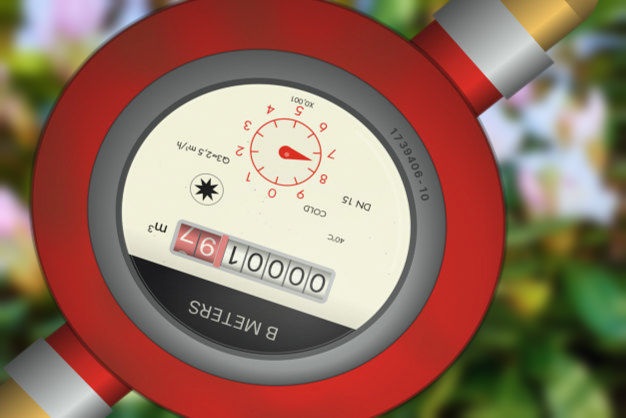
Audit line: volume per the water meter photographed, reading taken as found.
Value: 1.967 m³
